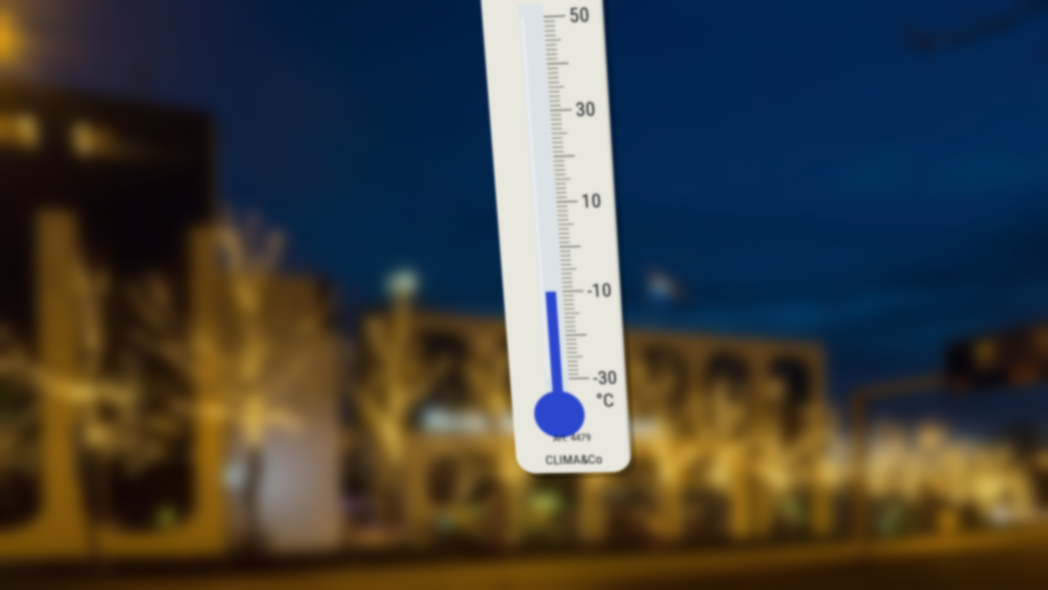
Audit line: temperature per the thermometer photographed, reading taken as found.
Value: -10 °C
